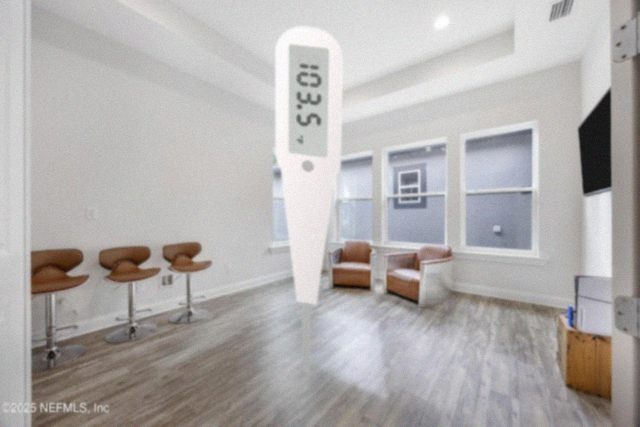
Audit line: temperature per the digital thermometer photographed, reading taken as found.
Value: 103.5 °F
